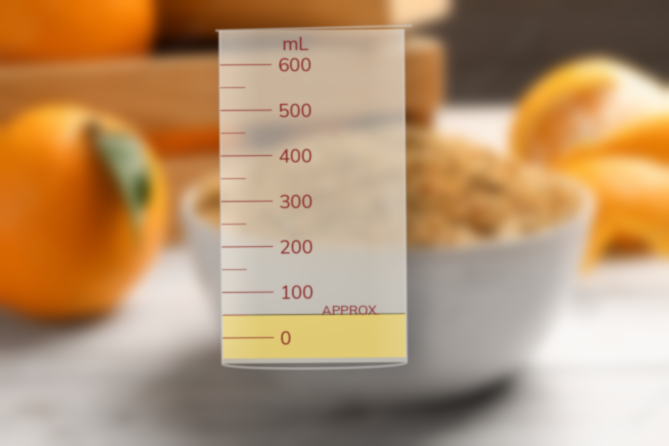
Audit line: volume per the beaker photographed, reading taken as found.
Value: 50 mL
